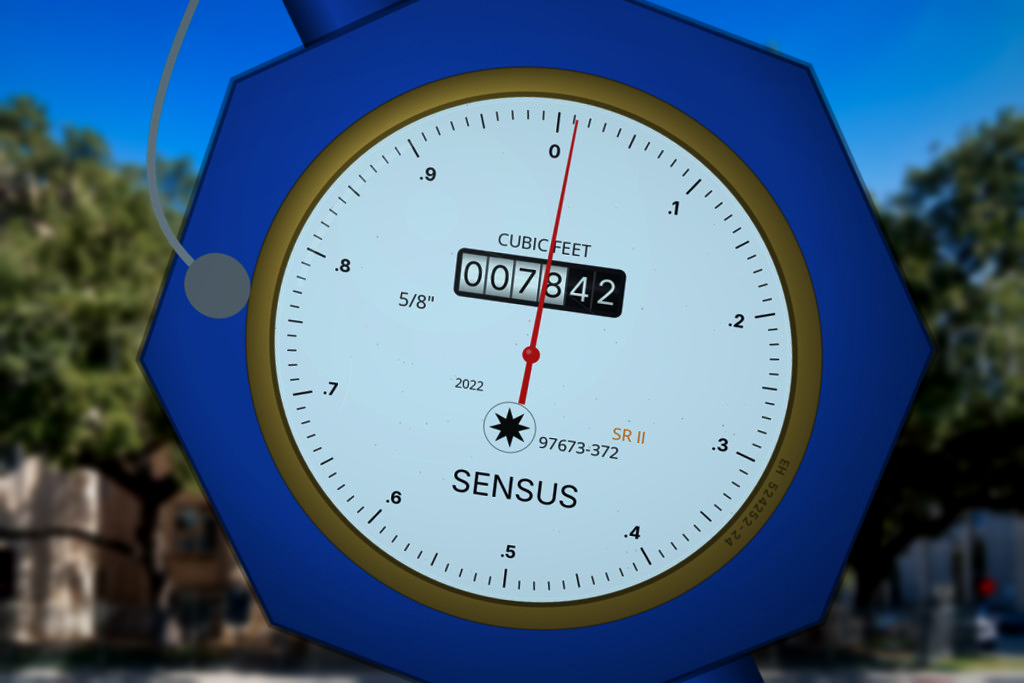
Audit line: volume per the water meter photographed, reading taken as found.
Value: 7842.01 ft³
